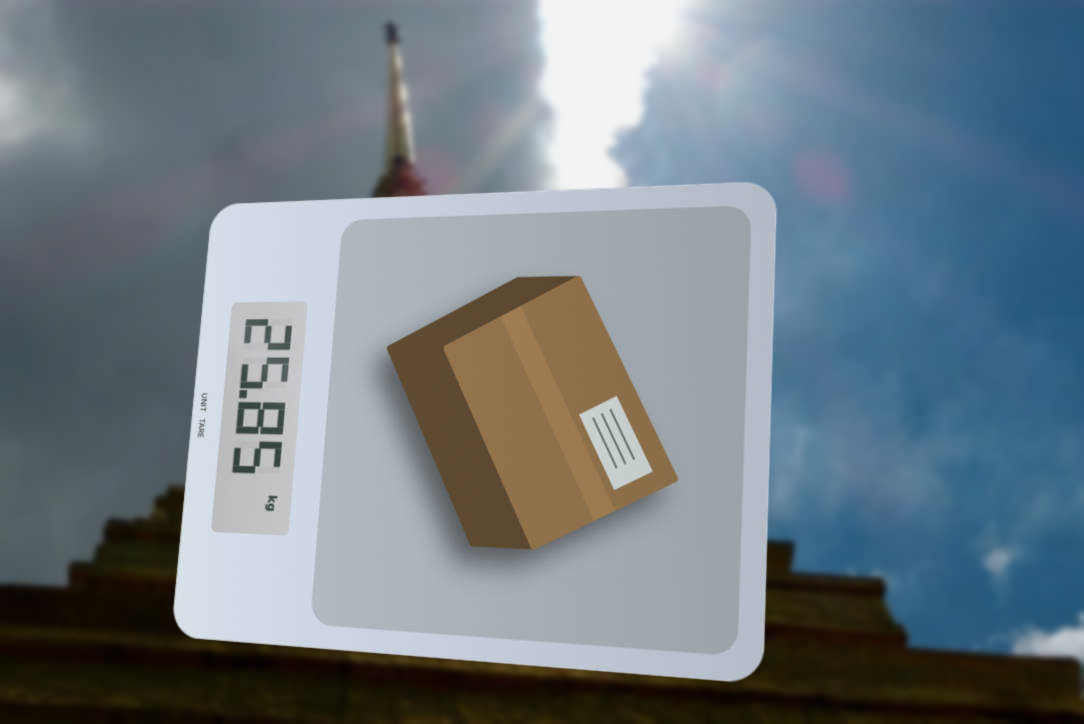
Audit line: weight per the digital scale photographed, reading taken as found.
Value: 25.85 kg
